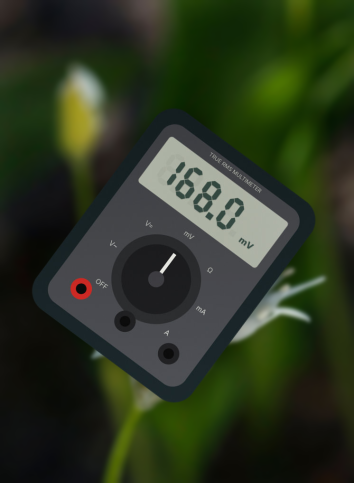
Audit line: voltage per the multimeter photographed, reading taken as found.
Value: 168.0 mV
